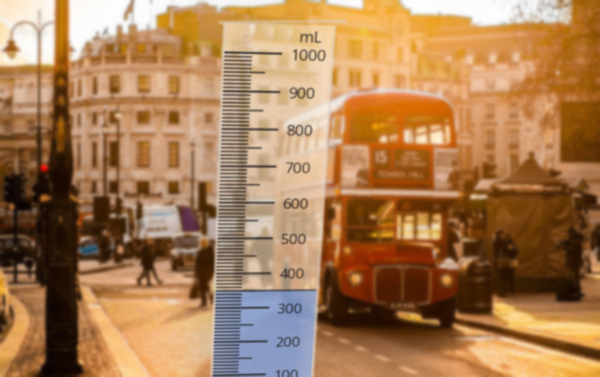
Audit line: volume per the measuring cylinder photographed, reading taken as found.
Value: 350 mL
